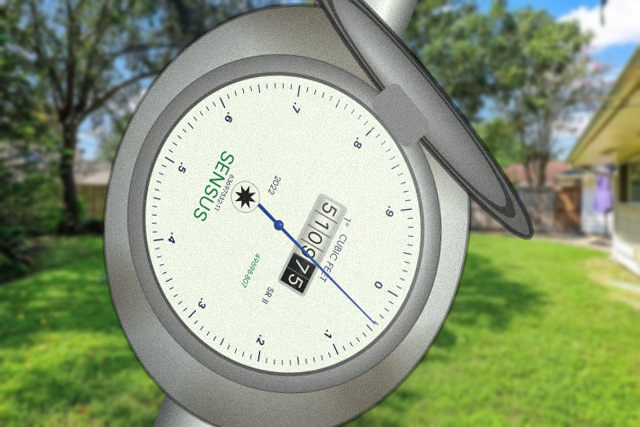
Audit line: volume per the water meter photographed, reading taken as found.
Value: 510975.04 ft³
